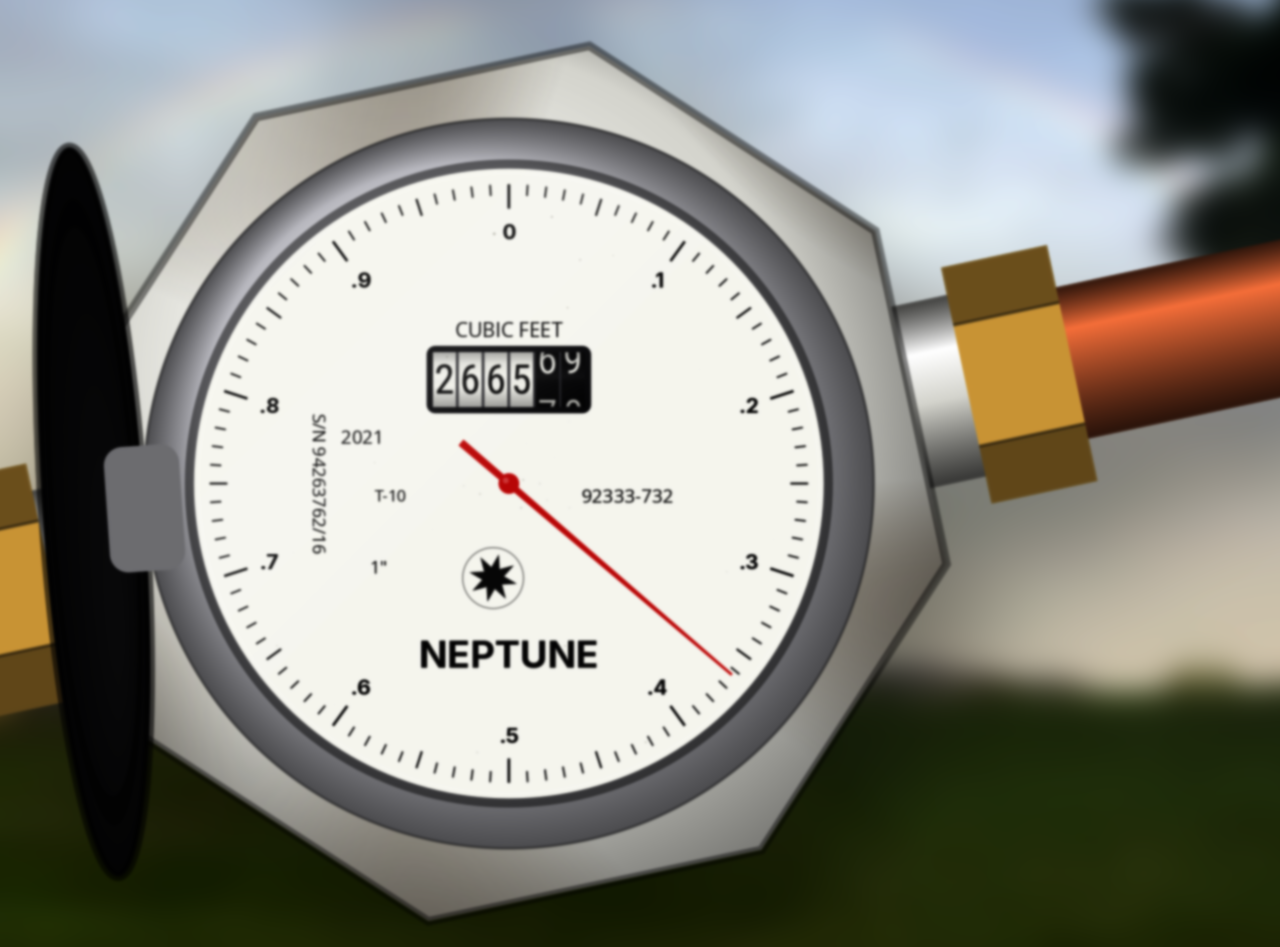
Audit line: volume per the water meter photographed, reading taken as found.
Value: 266569.36 ft³
